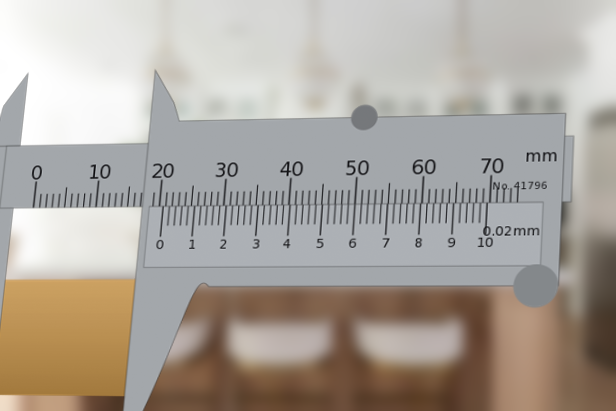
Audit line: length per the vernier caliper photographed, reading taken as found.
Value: 20.6 mm
